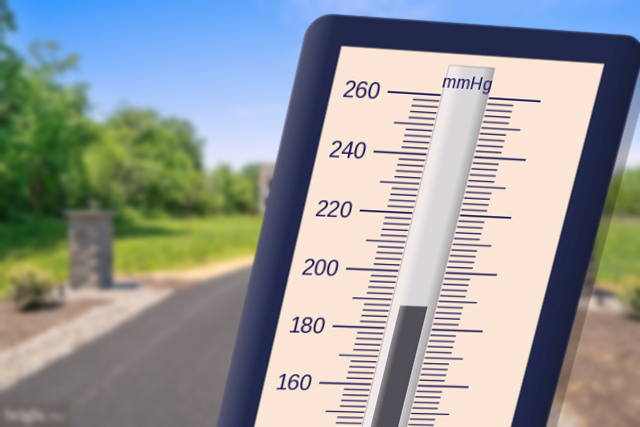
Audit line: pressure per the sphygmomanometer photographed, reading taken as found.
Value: 188 mmHg
